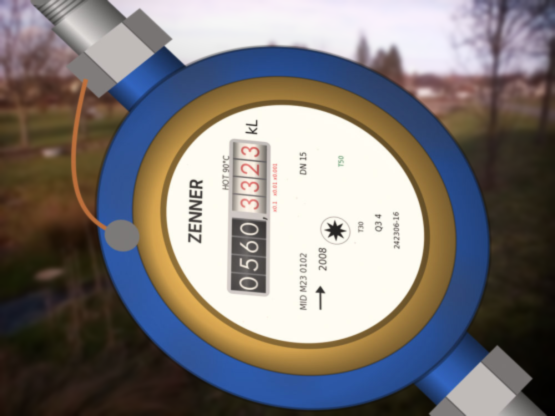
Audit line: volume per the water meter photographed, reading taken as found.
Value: 560.3323 kL
